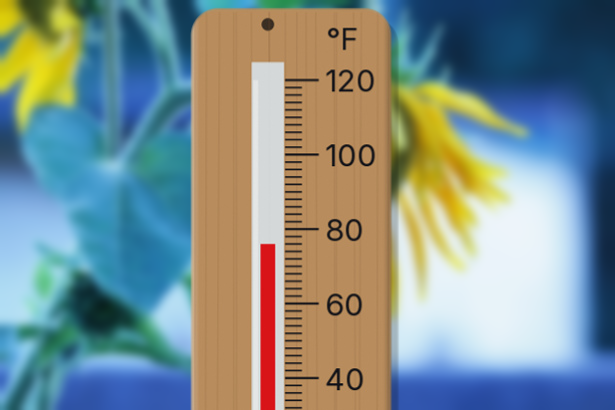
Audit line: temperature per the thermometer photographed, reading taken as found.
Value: 76 °F
